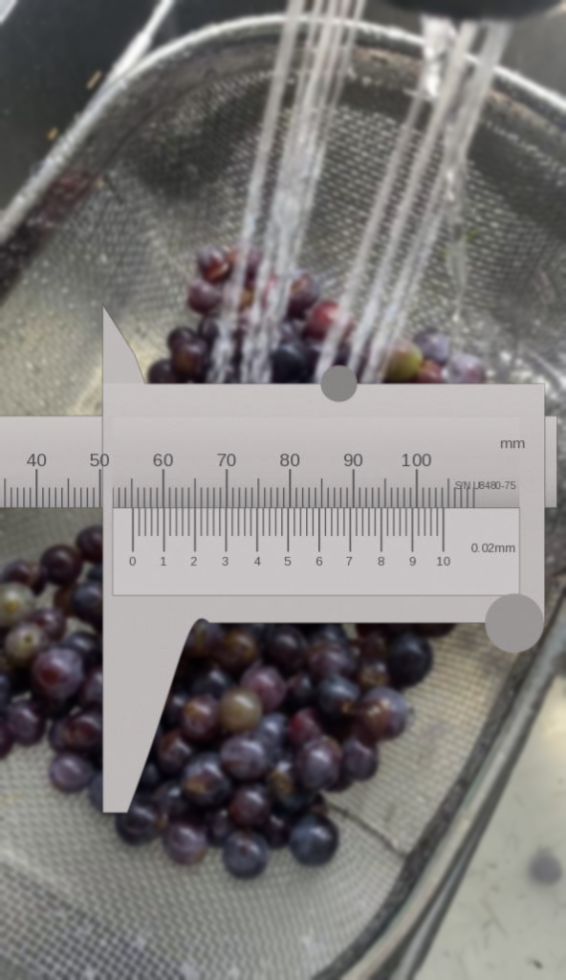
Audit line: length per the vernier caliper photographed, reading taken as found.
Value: 55.2 mm
